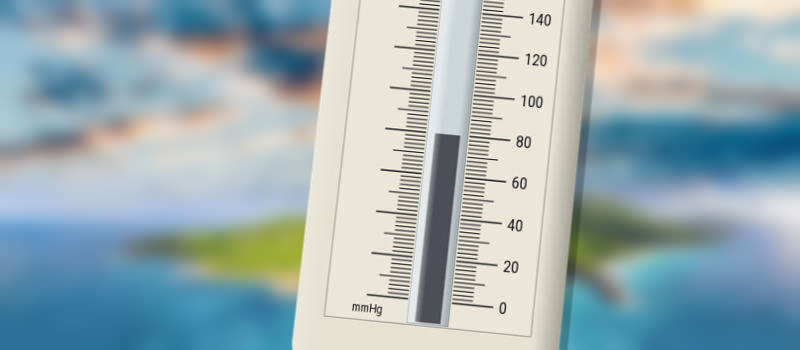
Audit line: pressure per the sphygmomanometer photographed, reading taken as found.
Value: 80 mmHg
